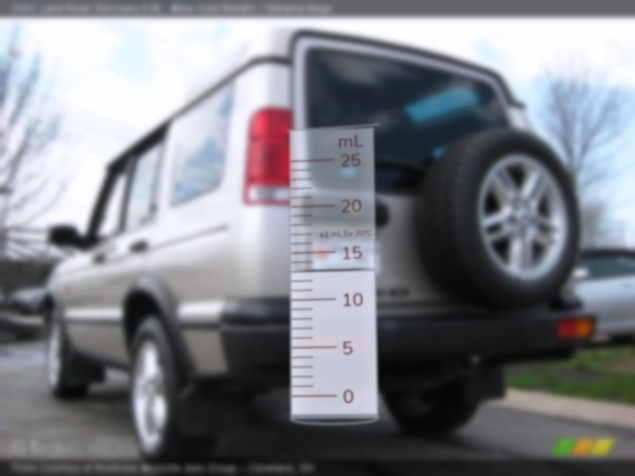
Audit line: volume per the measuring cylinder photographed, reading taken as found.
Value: 13 mL
